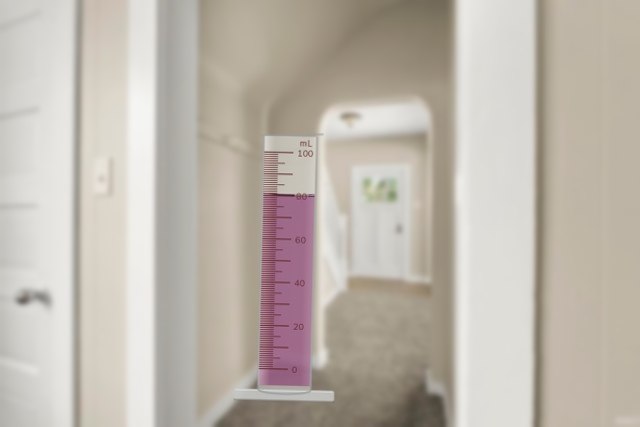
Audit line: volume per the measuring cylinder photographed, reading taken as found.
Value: 80 mL
